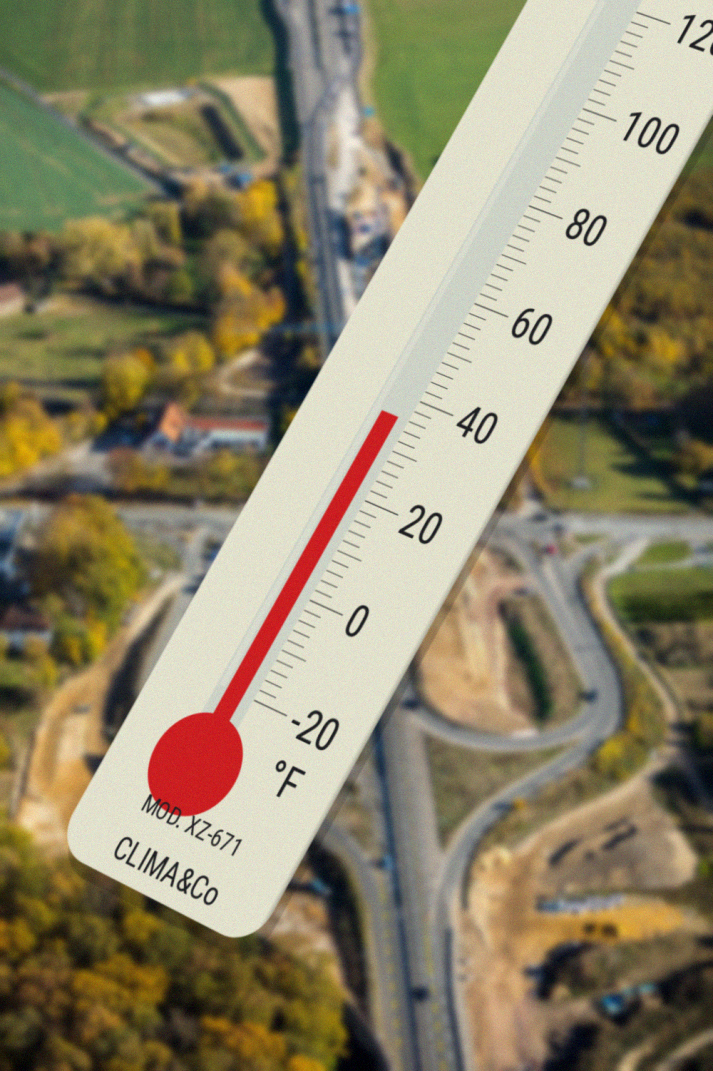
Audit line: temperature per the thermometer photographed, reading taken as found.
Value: 36 °F
